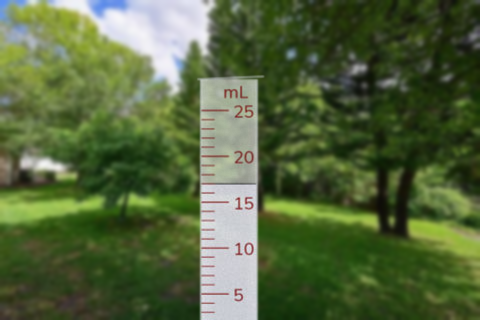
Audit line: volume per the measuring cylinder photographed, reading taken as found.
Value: 17 mL
